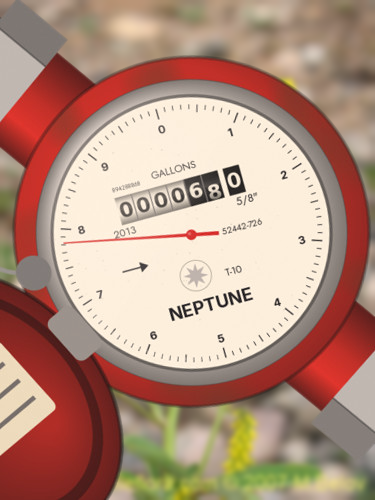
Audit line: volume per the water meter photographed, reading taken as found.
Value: 677.8 gal
